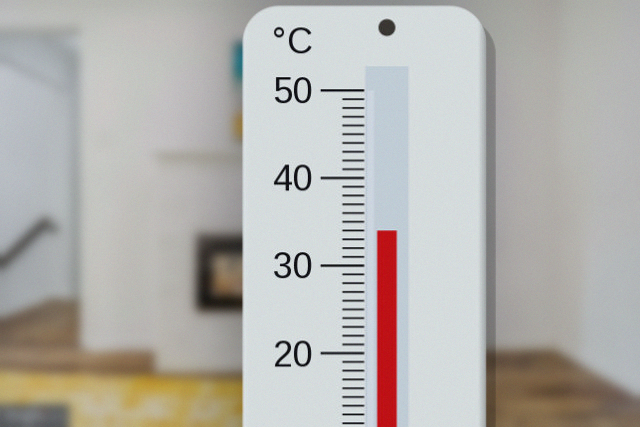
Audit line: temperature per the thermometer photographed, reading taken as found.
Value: 34 °C
